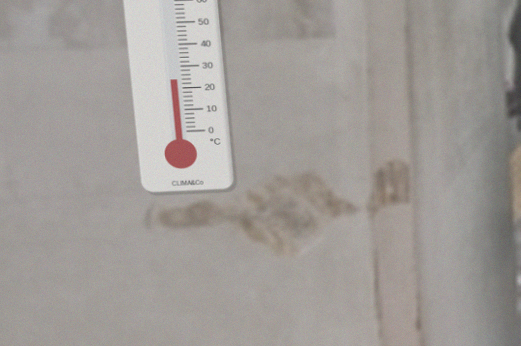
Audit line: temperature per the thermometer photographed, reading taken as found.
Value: 24 °C
